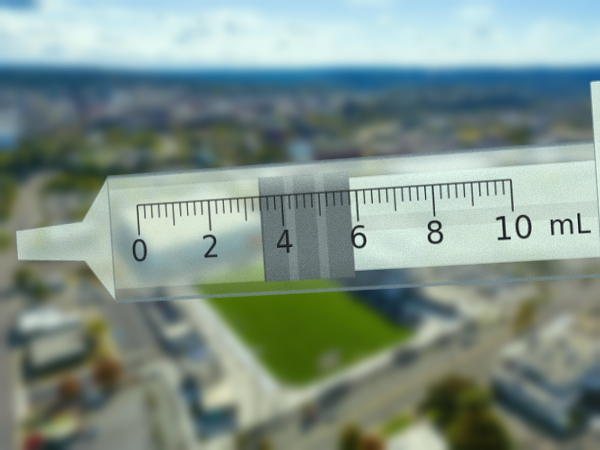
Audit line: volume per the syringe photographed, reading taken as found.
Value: 3.4 mL
